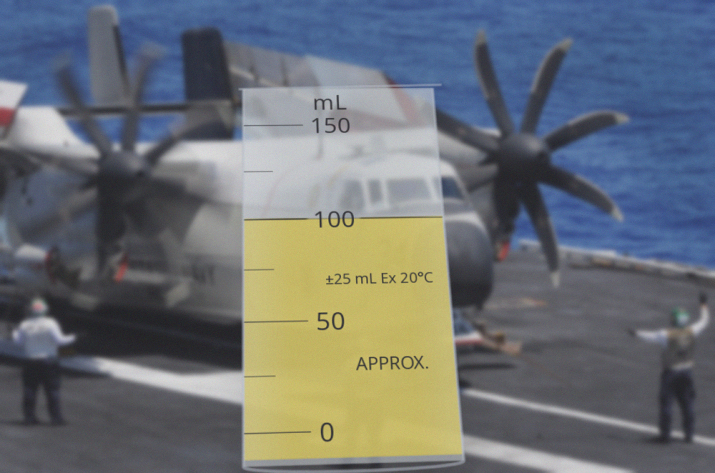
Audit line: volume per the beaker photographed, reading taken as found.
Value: 100 mL
